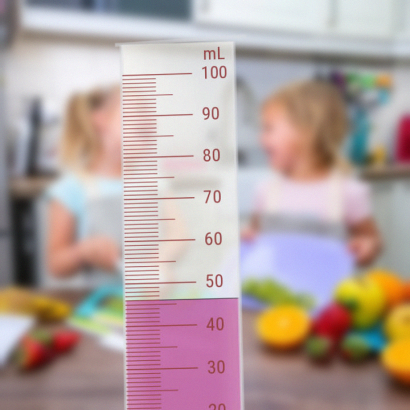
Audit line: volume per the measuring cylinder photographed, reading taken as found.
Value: 46 mL
